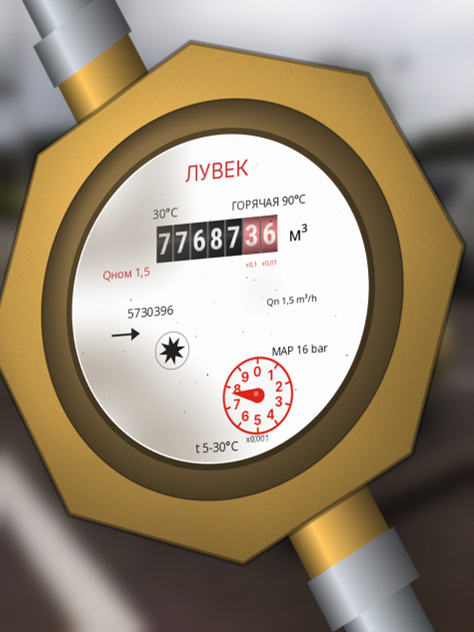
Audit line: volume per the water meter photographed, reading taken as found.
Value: 77687.367 m³
